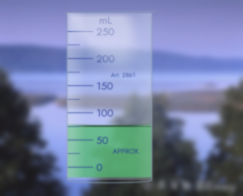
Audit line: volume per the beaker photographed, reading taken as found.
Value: 75 mL
